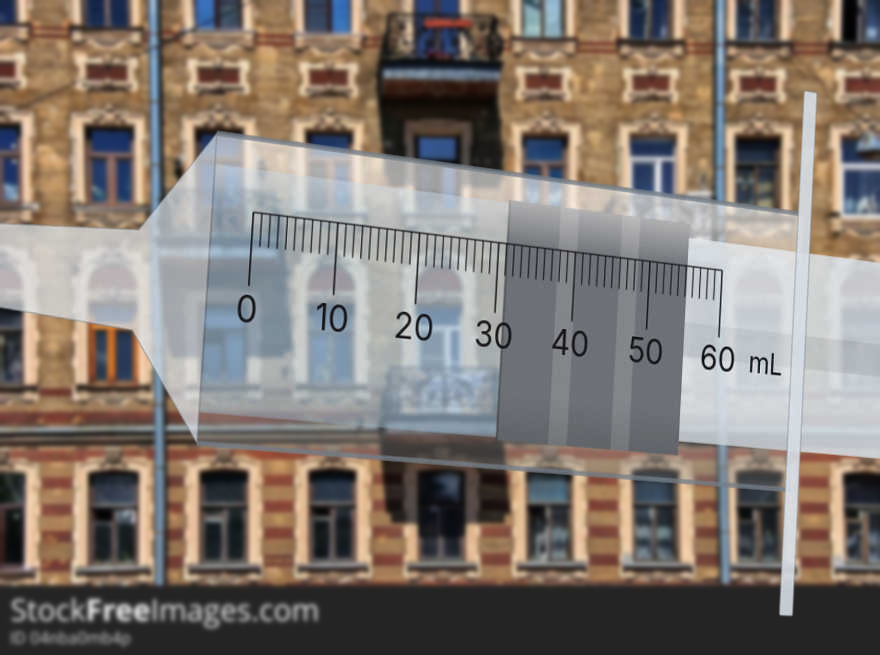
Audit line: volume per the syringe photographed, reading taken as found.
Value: 31 mL
